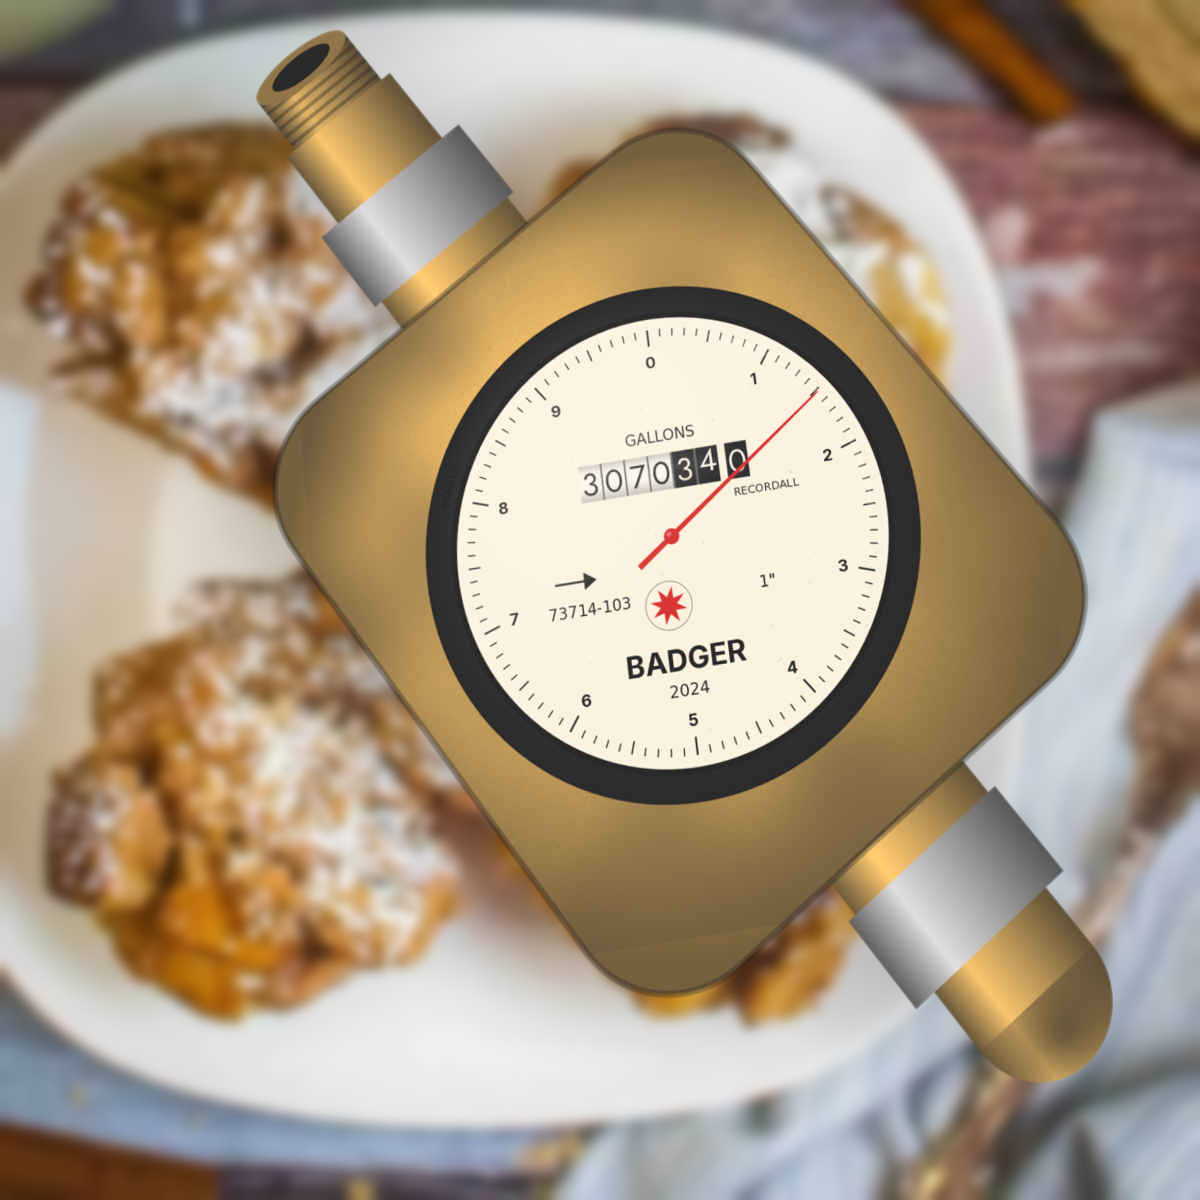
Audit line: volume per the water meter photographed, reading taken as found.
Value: 3070341.5 gal
